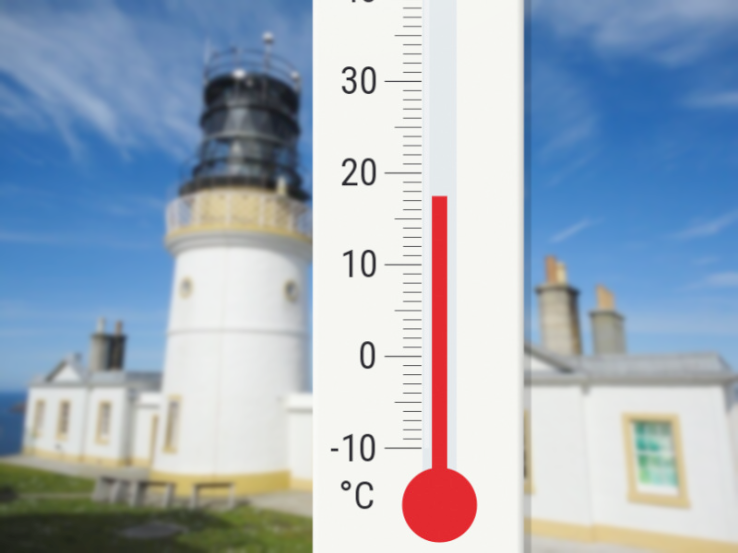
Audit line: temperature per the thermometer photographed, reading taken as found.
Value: 17.5 °C
